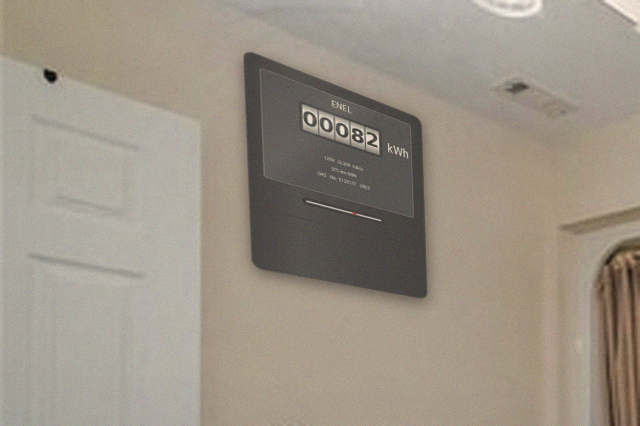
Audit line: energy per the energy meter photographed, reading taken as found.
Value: 82 kWh
